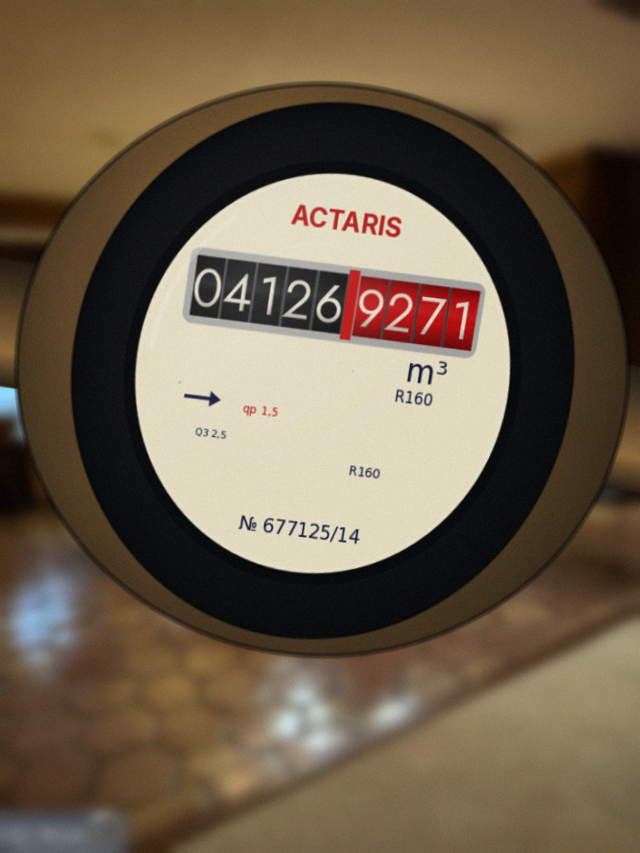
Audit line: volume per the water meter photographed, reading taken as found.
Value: 4126.9271 m³
